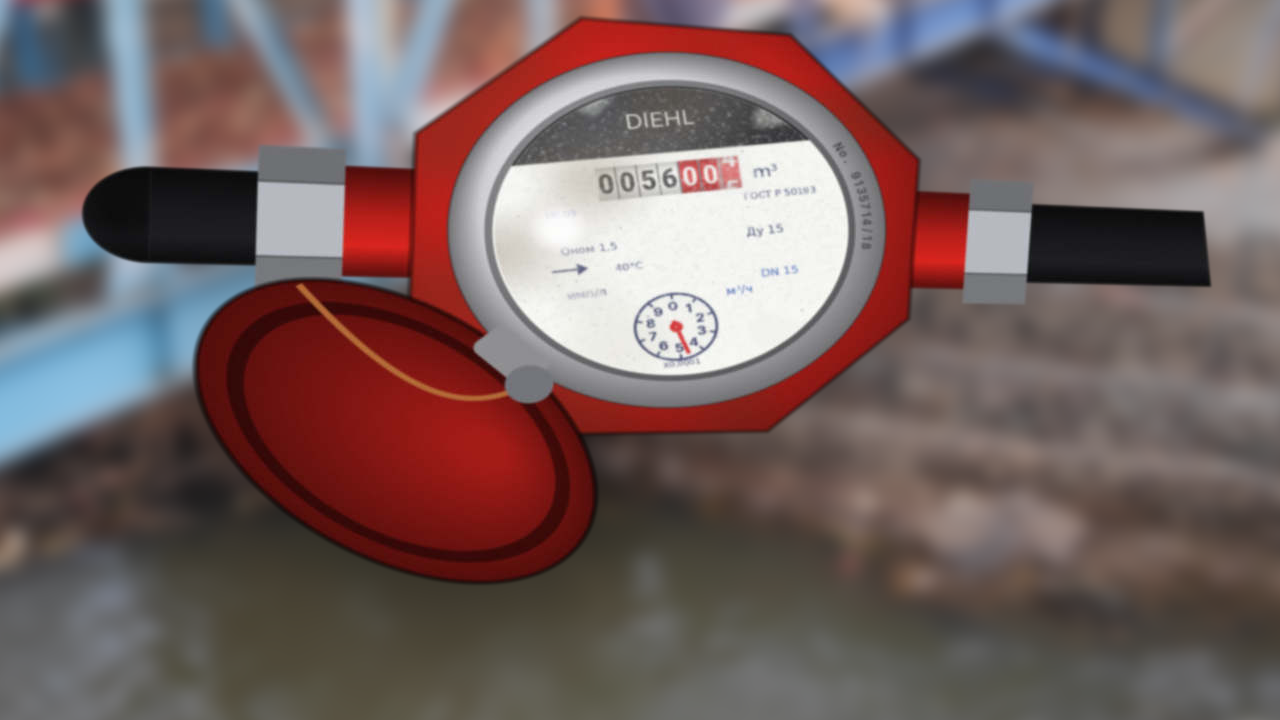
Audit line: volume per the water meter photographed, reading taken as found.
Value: 56.0044 m³
